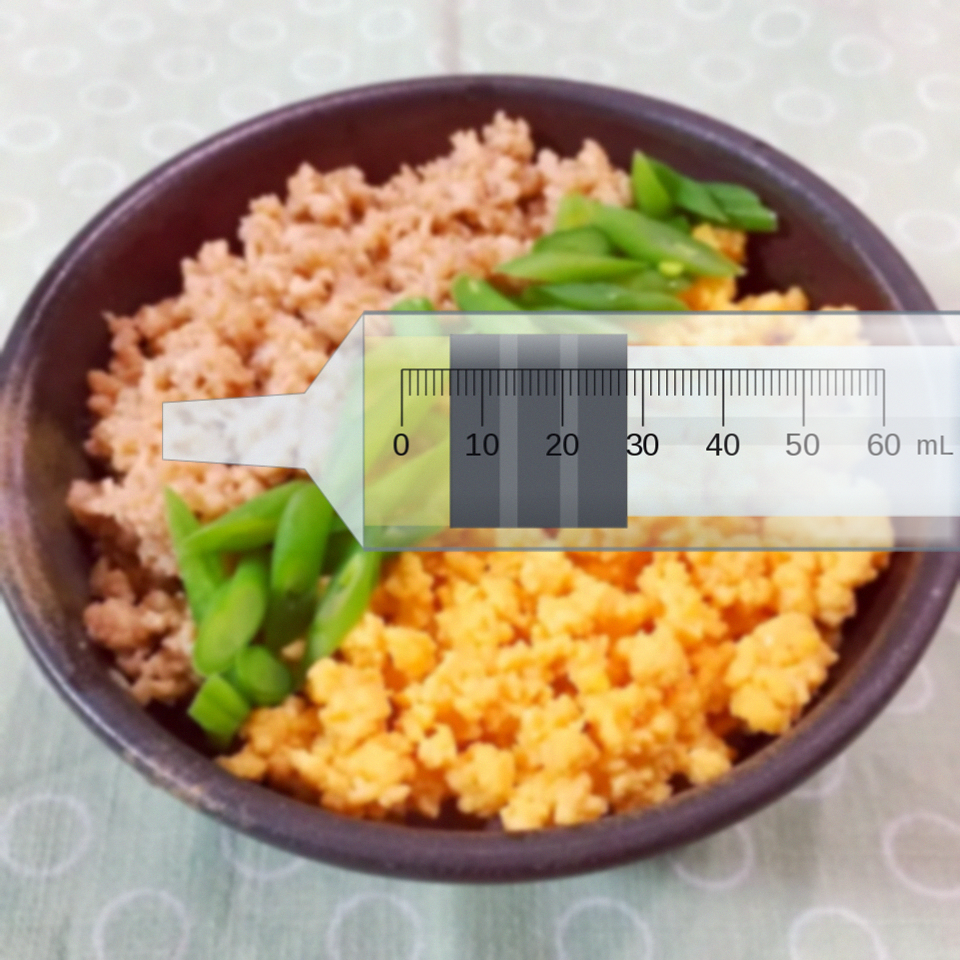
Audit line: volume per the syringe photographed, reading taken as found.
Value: 6 mL
